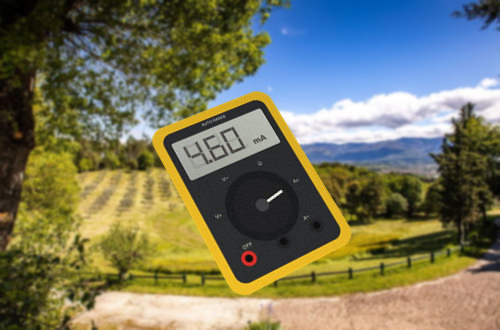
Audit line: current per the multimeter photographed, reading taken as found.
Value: 4.60 mA
